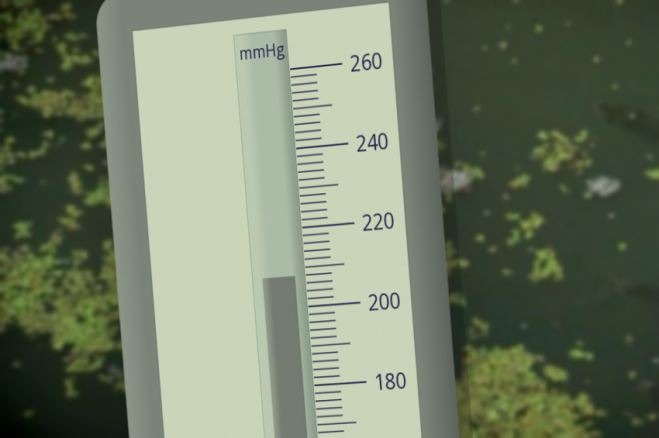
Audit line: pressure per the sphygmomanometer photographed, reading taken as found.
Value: 208 mmHg
